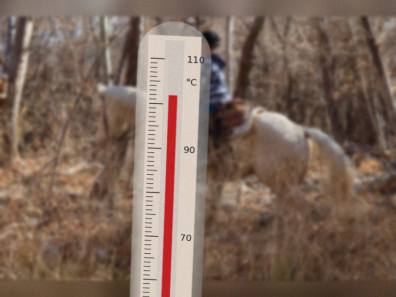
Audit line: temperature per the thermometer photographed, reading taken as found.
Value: 102 °C
